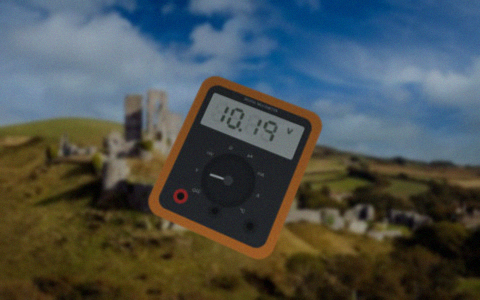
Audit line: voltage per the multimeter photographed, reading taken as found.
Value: 10.19 V
